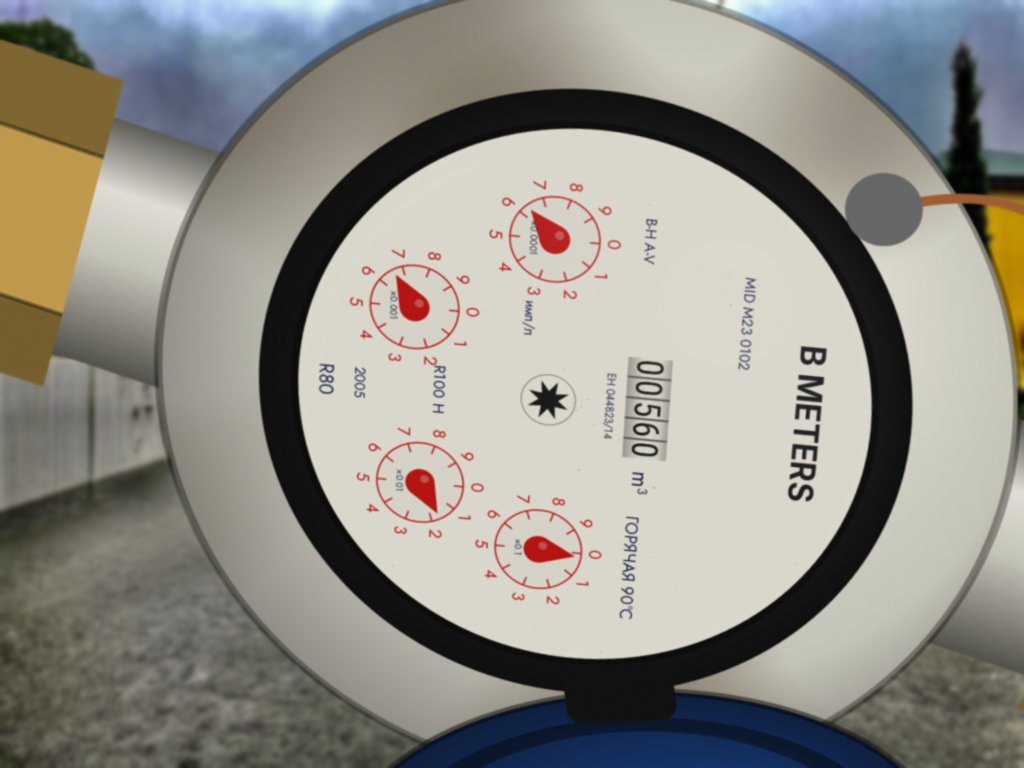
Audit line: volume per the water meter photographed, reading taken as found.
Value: 560.0166 m³
